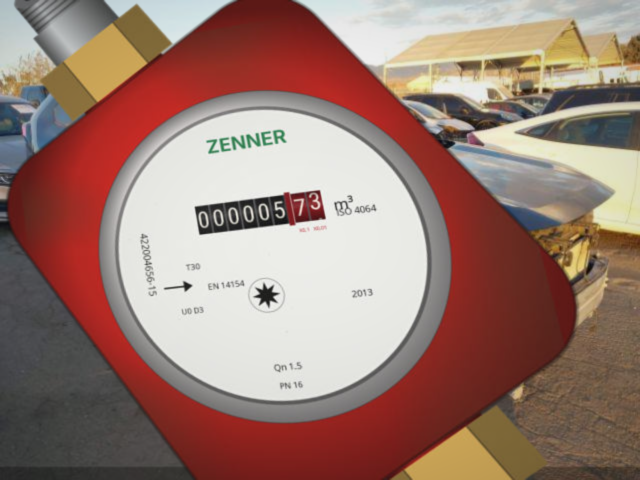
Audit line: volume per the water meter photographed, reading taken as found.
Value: 5.73 m³
